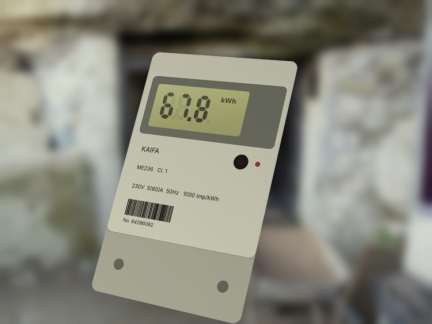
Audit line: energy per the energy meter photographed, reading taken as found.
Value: 67.8 kWh
